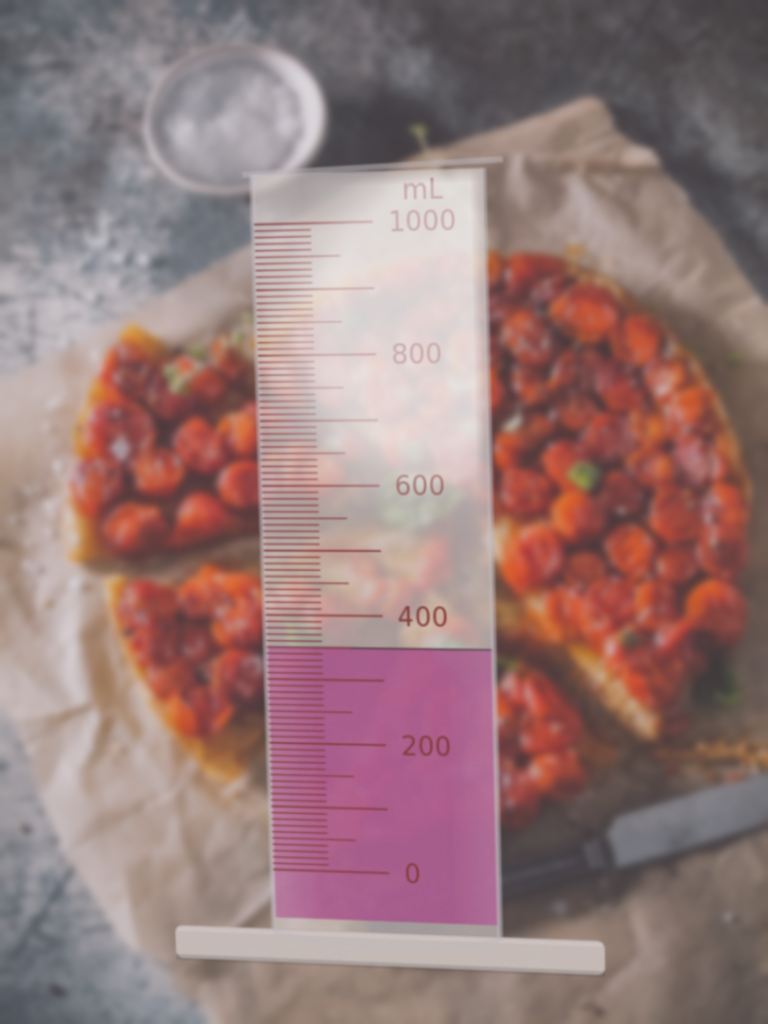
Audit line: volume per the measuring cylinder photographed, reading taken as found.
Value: 350 mL
